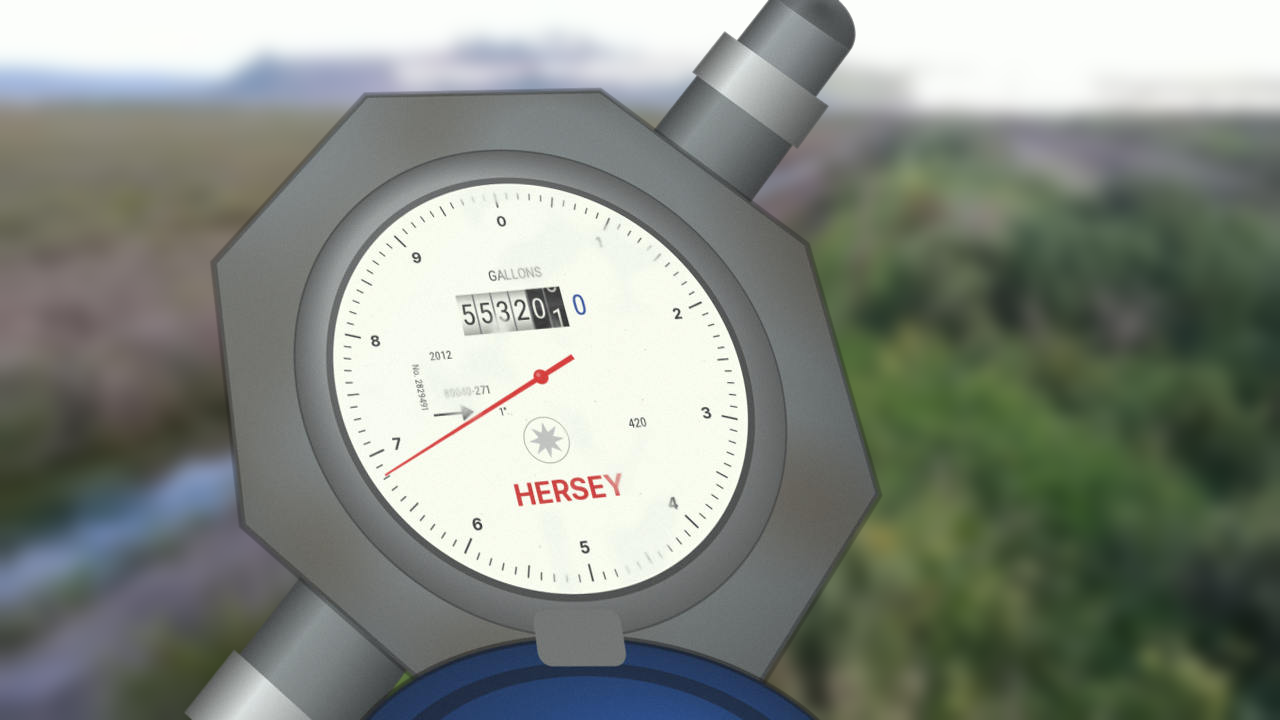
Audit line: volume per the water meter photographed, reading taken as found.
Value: 5532006.8 gal
